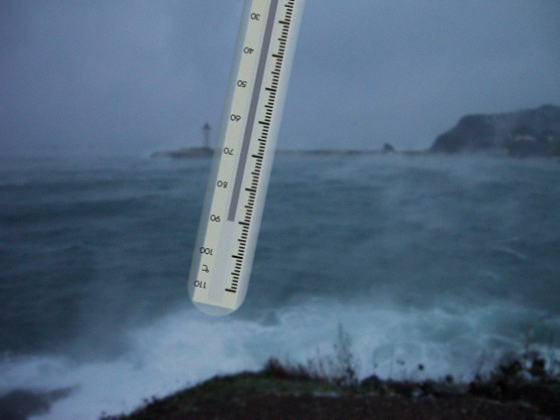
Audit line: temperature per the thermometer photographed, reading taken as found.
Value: 90 °C
